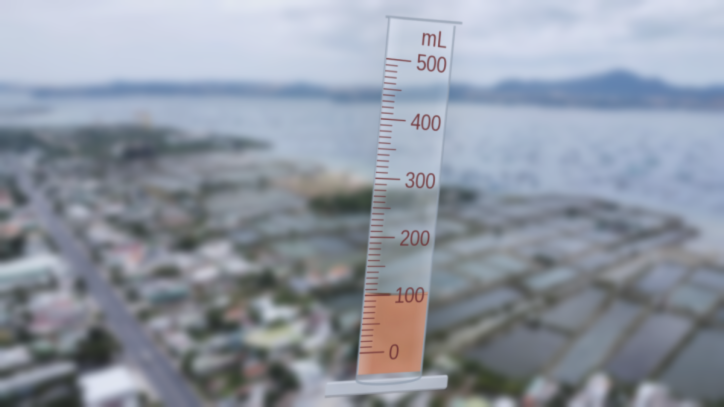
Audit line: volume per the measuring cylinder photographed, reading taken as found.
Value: 100 mL
